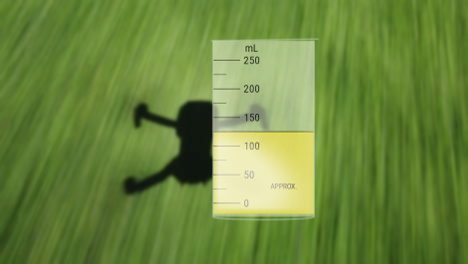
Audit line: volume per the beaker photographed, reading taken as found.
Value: 125 mL
